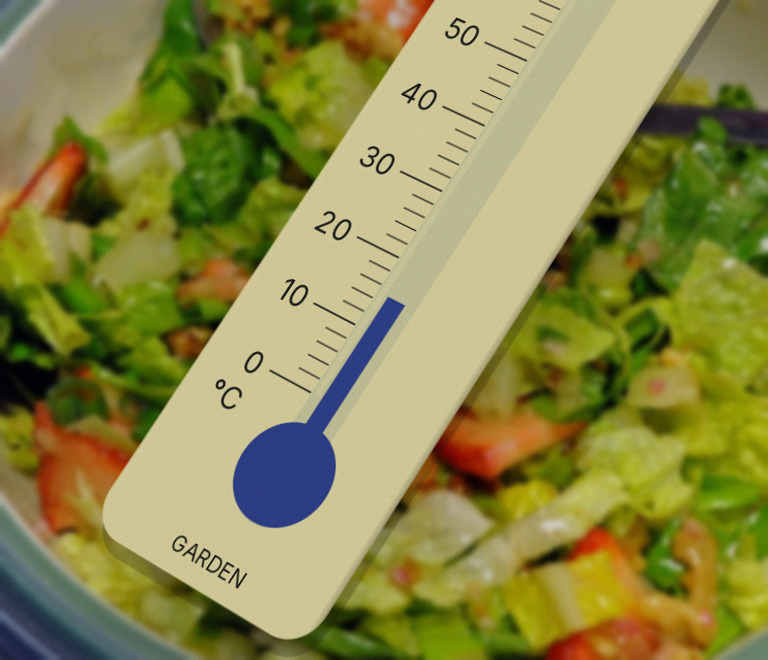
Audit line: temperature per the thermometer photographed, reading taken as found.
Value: 15 °C
